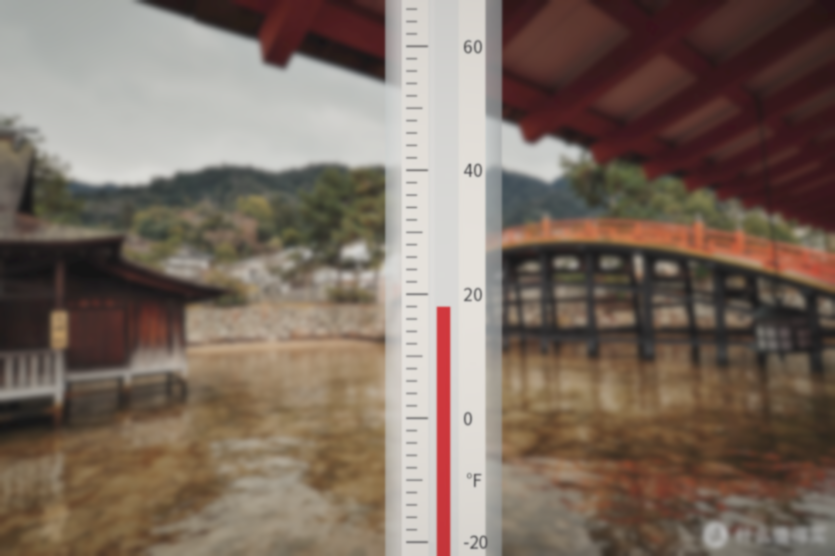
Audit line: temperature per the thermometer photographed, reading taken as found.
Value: 18 °F
